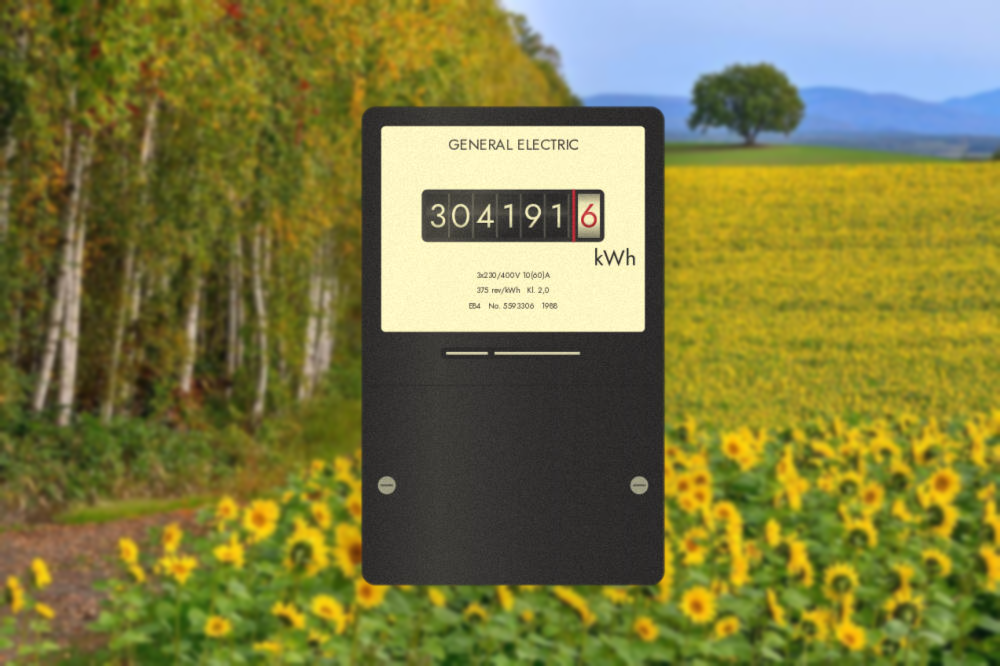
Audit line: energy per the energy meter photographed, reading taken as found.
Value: 304191.6 kWh
